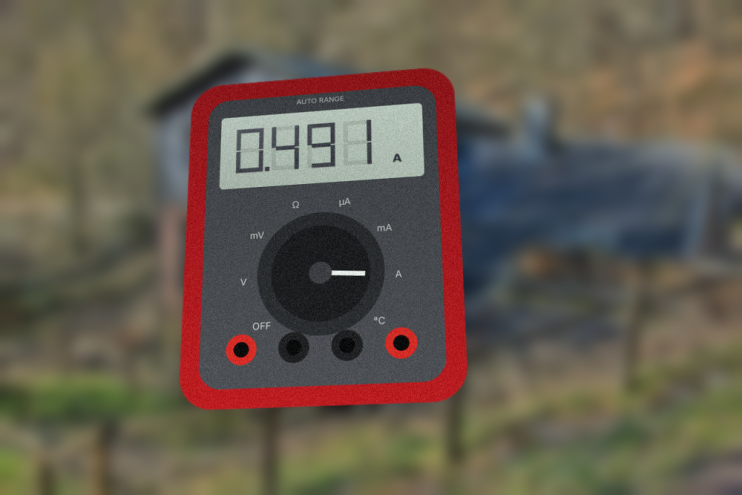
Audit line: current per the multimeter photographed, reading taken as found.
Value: 0.491 A
